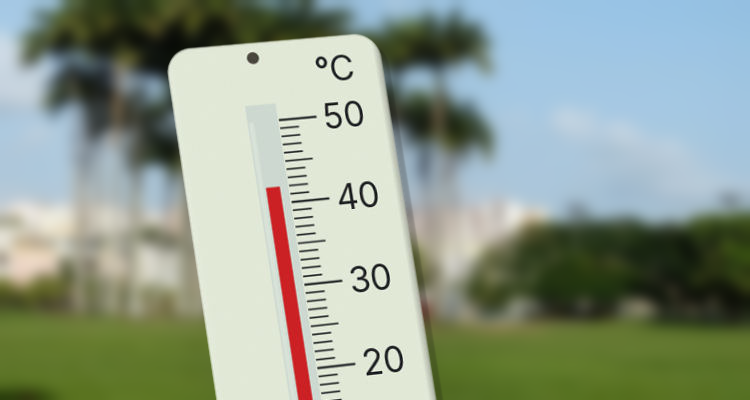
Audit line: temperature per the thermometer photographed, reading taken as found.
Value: 42 °C
